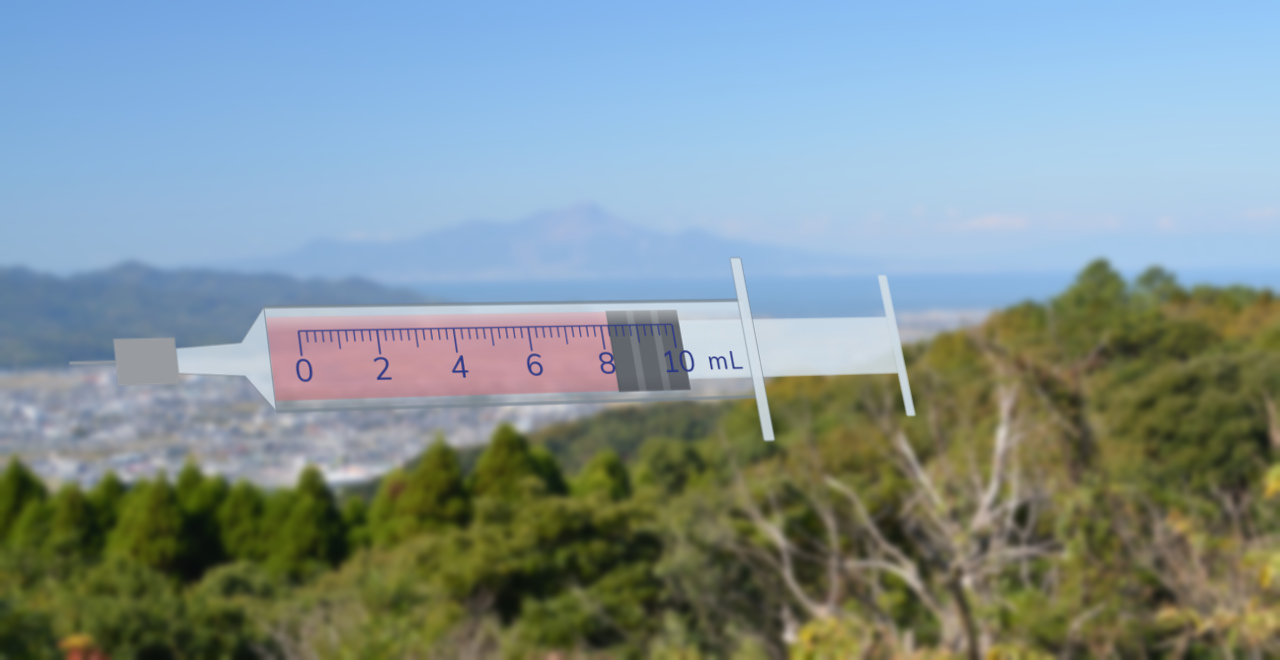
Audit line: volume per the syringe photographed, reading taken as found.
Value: 8.2 mL
